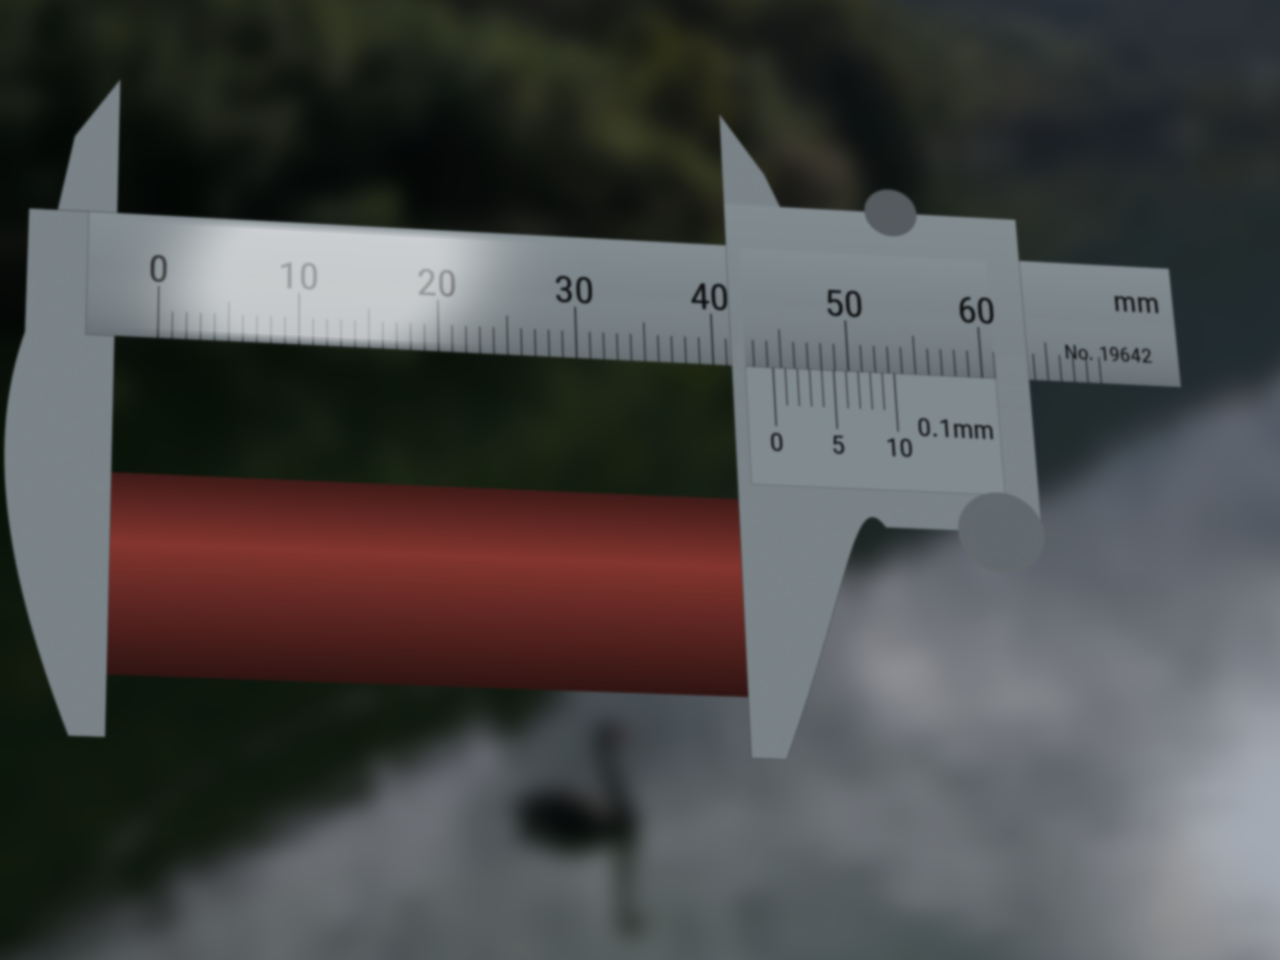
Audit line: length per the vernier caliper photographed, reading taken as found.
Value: 44.4 mm
